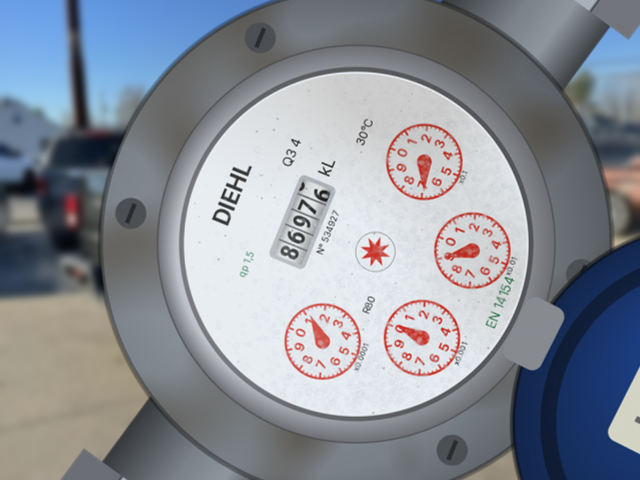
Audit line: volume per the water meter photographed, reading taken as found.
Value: 86975.6901 kL
